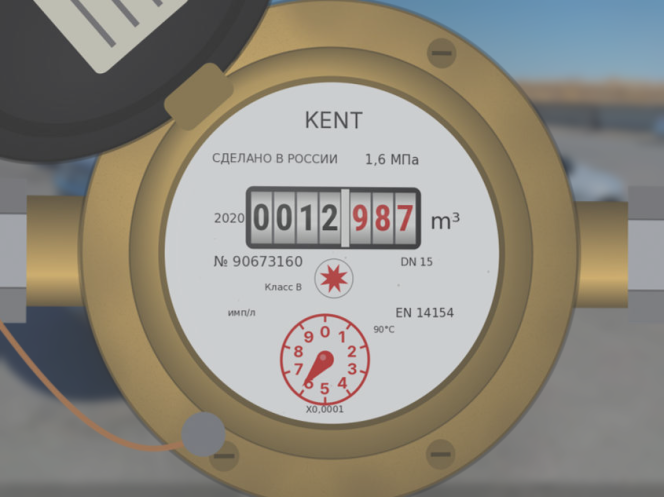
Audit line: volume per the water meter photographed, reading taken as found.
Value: 12.9876 m³
